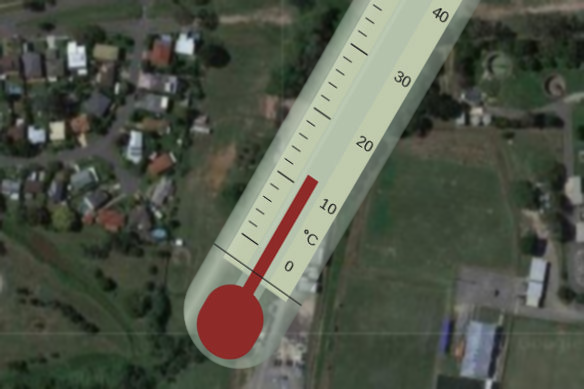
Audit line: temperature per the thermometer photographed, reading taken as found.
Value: 12 °C
